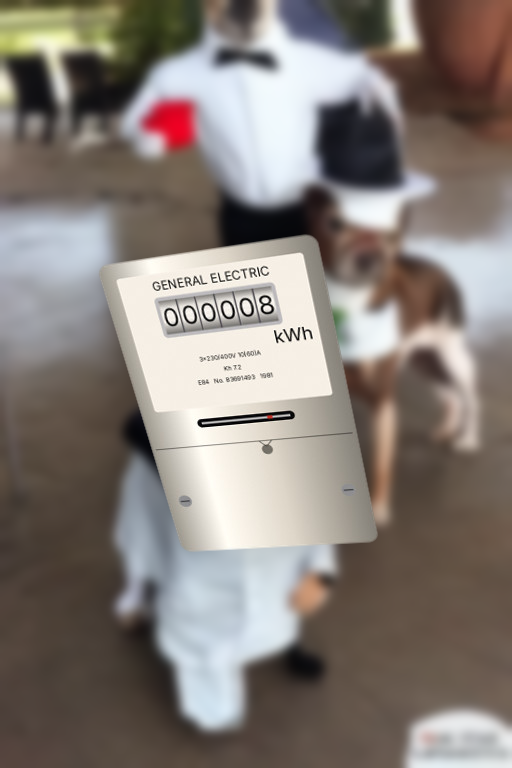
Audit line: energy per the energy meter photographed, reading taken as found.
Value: 8 kWh
